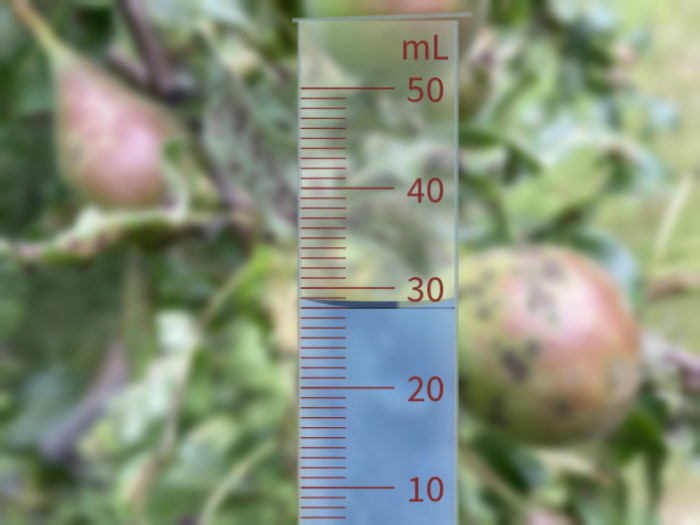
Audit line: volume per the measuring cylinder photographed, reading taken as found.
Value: 28 mL
